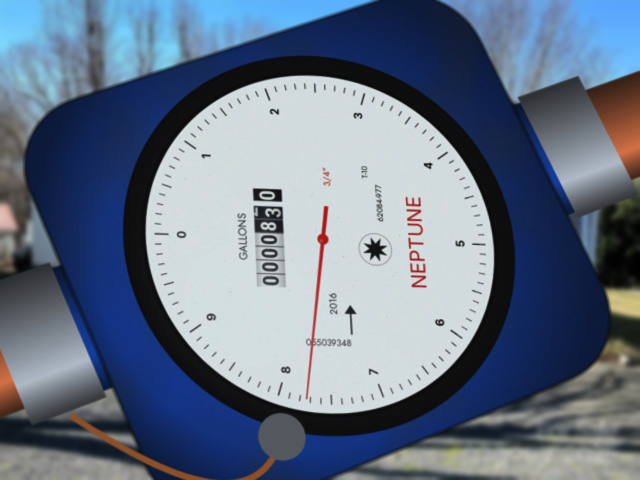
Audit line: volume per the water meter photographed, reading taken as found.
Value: 827.7 gal
